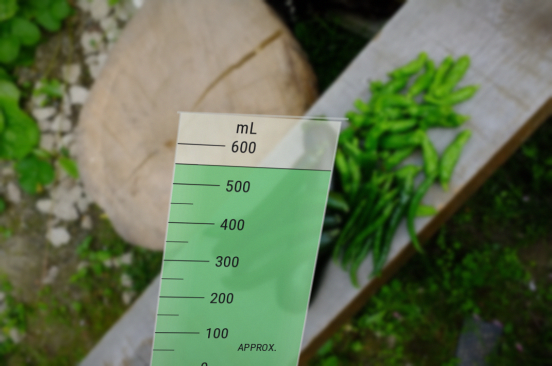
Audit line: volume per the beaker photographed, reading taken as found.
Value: 550 mL
